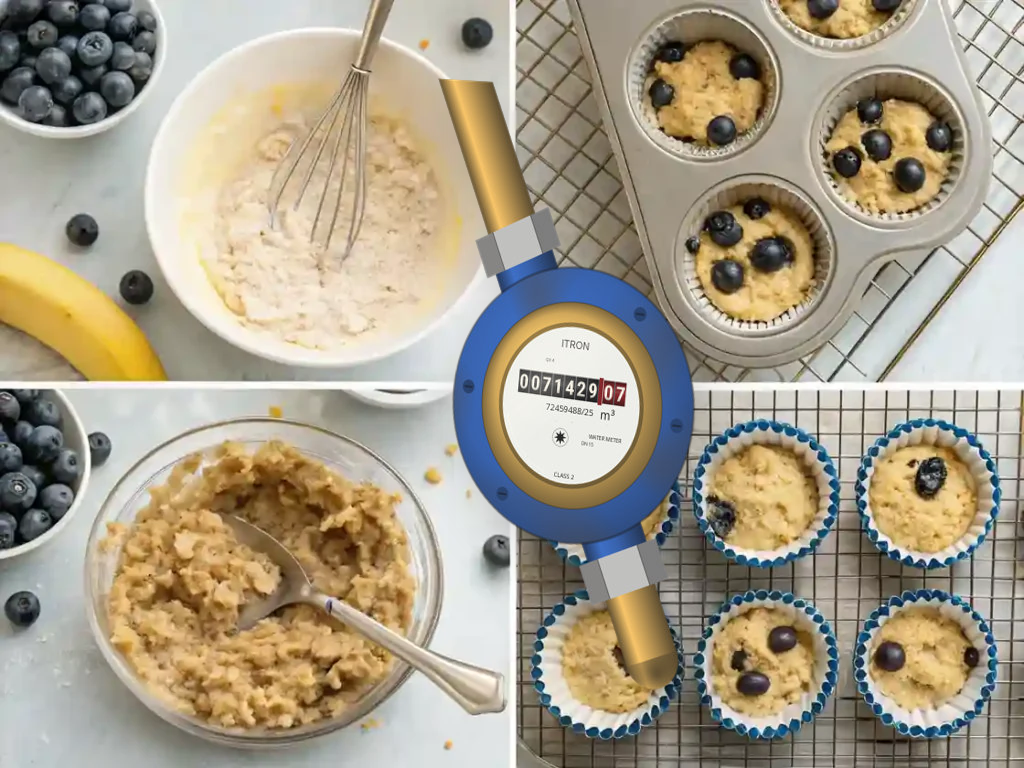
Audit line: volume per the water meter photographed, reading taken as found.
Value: 71429.07 m³
